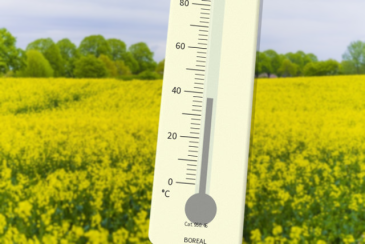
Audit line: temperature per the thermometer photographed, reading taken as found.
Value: 38 °C
